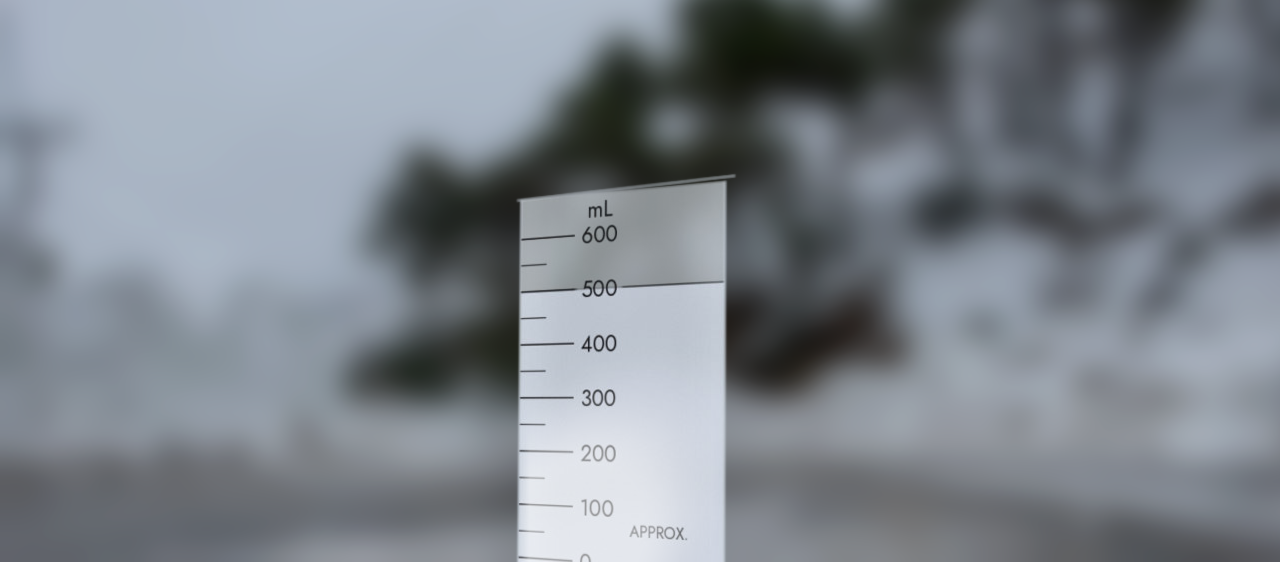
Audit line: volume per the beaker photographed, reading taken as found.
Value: 500 mL
